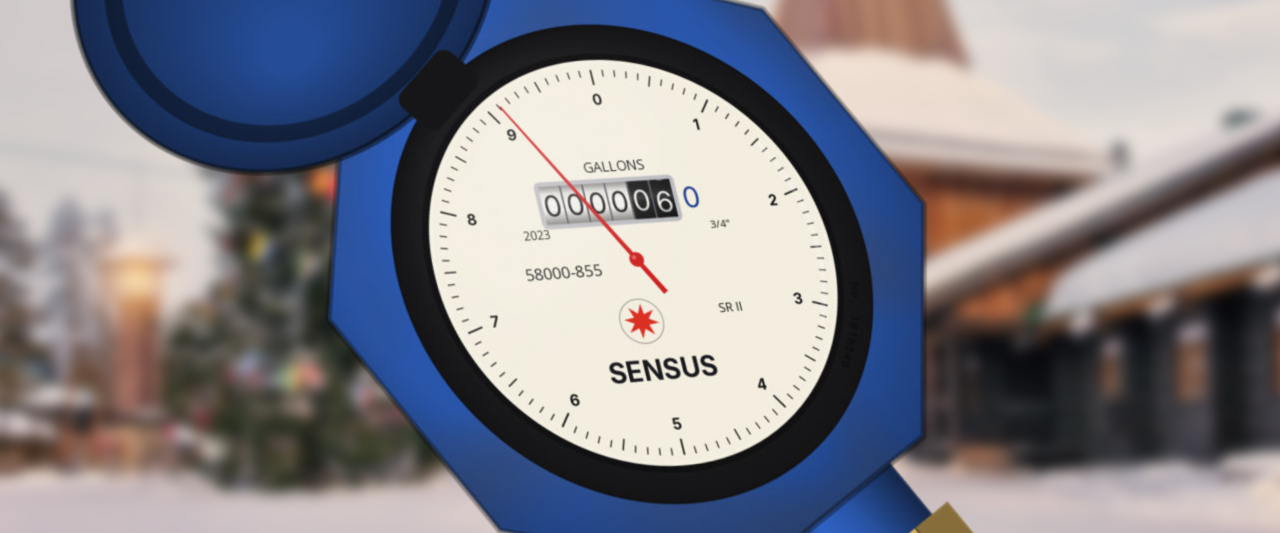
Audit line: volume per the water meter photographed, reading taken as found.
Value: 59.1 gal
